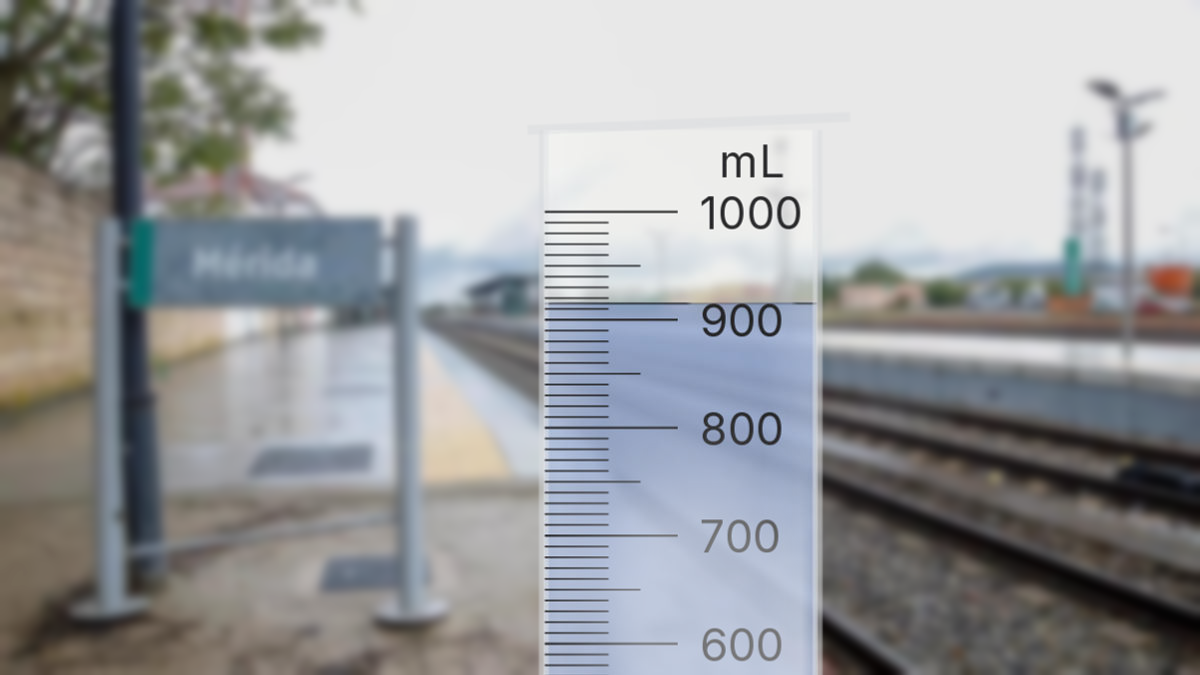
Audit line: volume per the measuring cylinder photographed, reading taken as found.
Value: 915 mL
